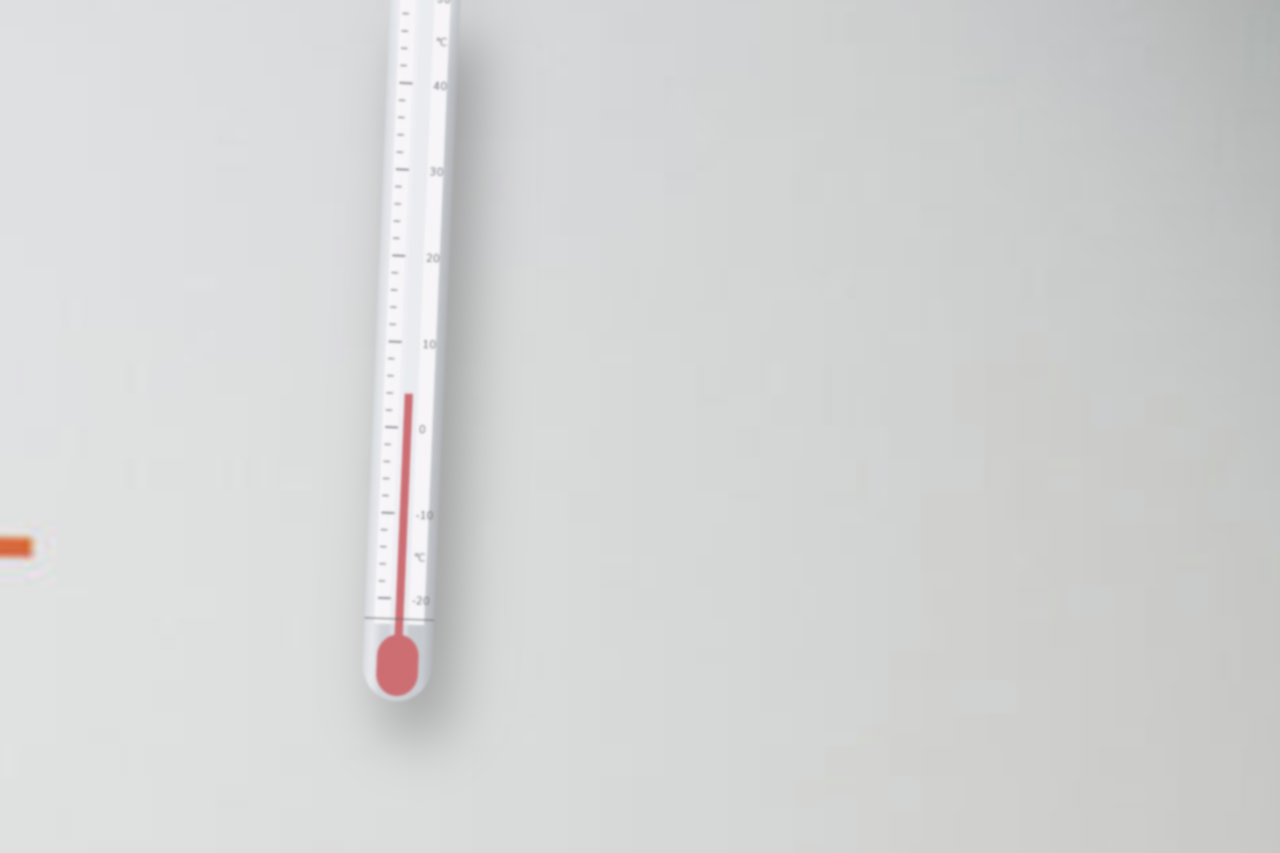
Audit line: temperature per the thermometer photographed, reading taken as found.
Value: 4 °C
